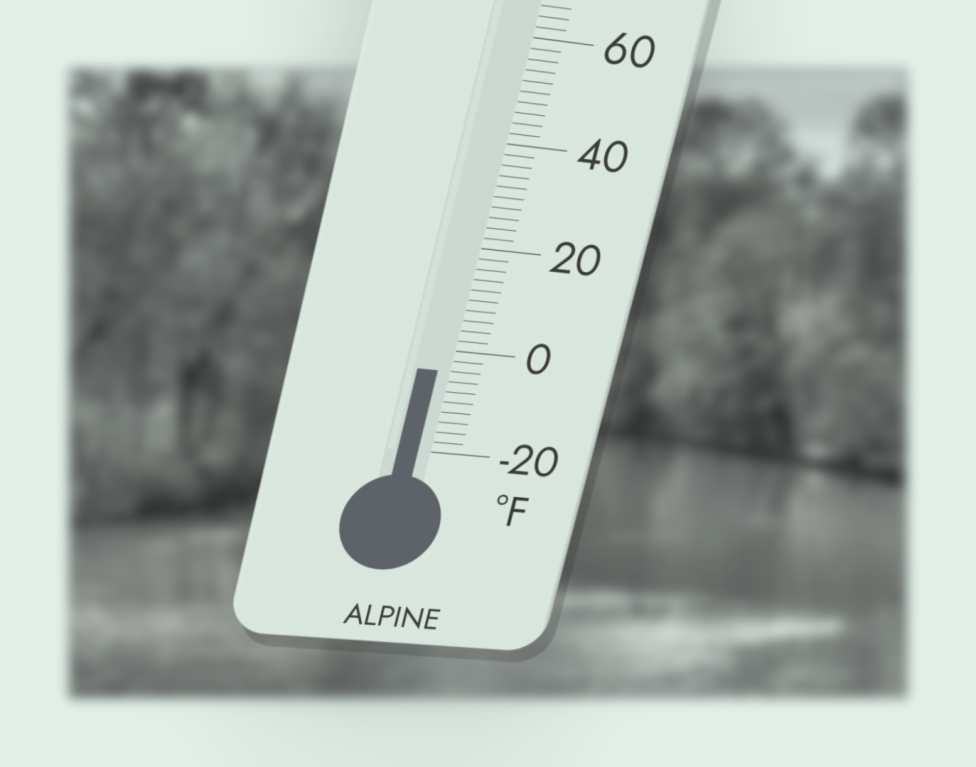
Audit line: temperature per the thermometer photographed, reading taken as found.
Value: -4 °F
